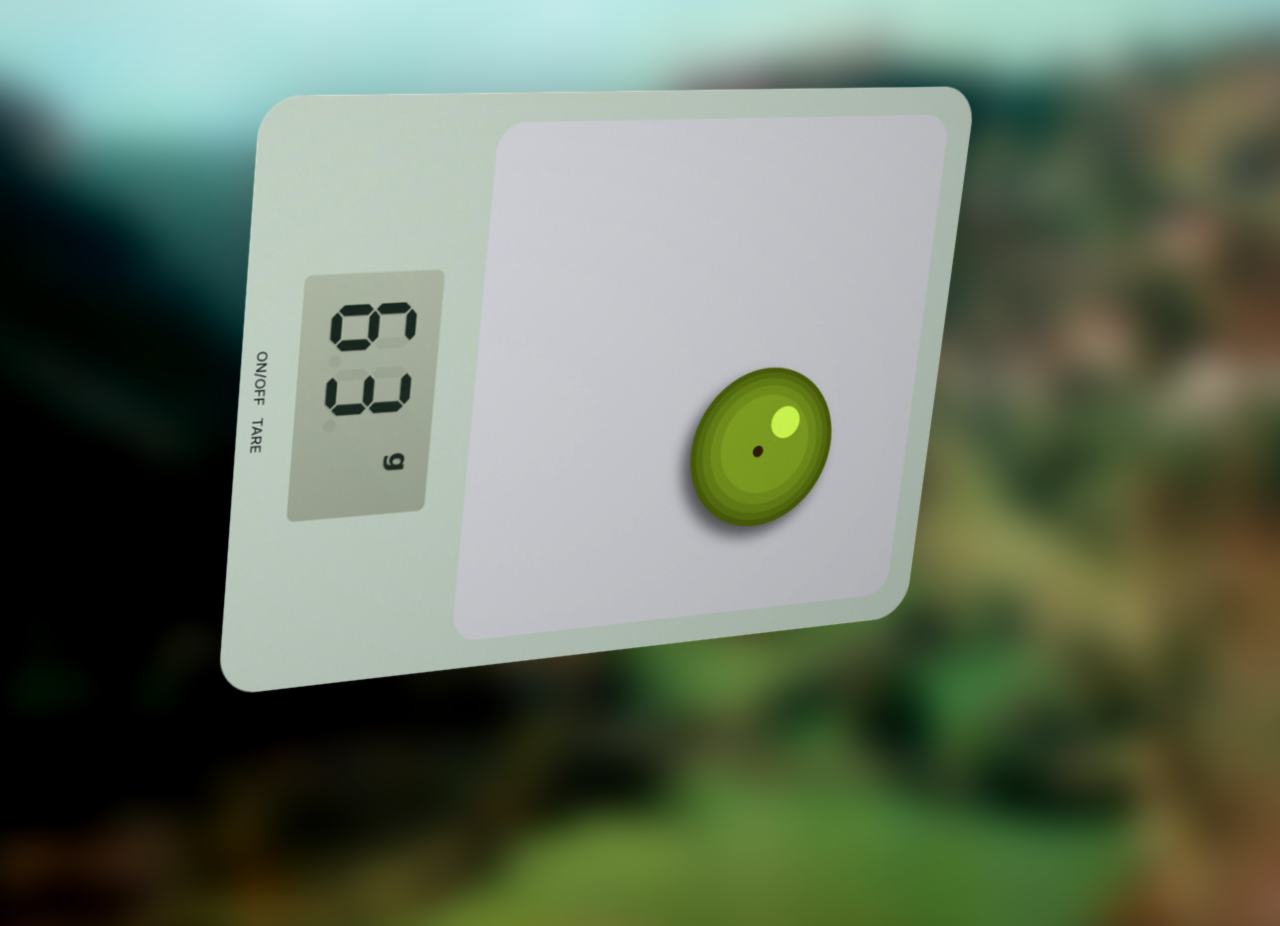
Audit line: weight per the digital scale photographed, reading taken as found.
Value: 63 g
